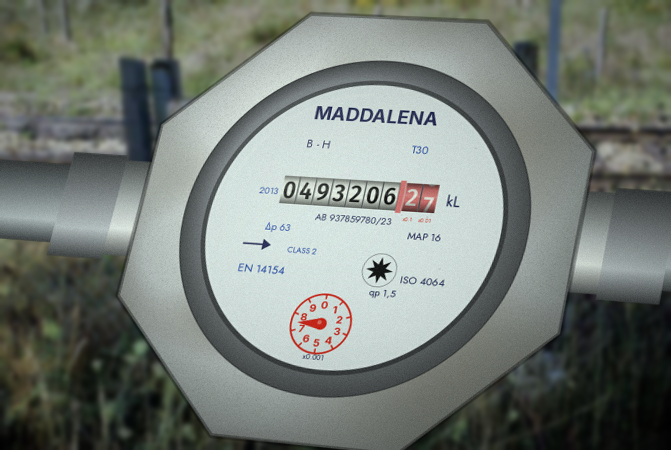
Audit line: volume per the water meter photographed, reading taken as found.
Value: 493206.267 kL
